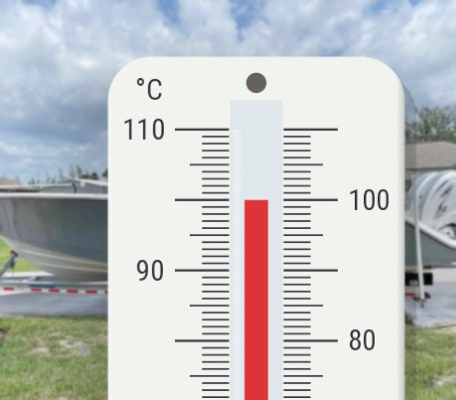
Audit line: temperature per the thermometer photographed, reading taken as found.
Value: 100 °C
